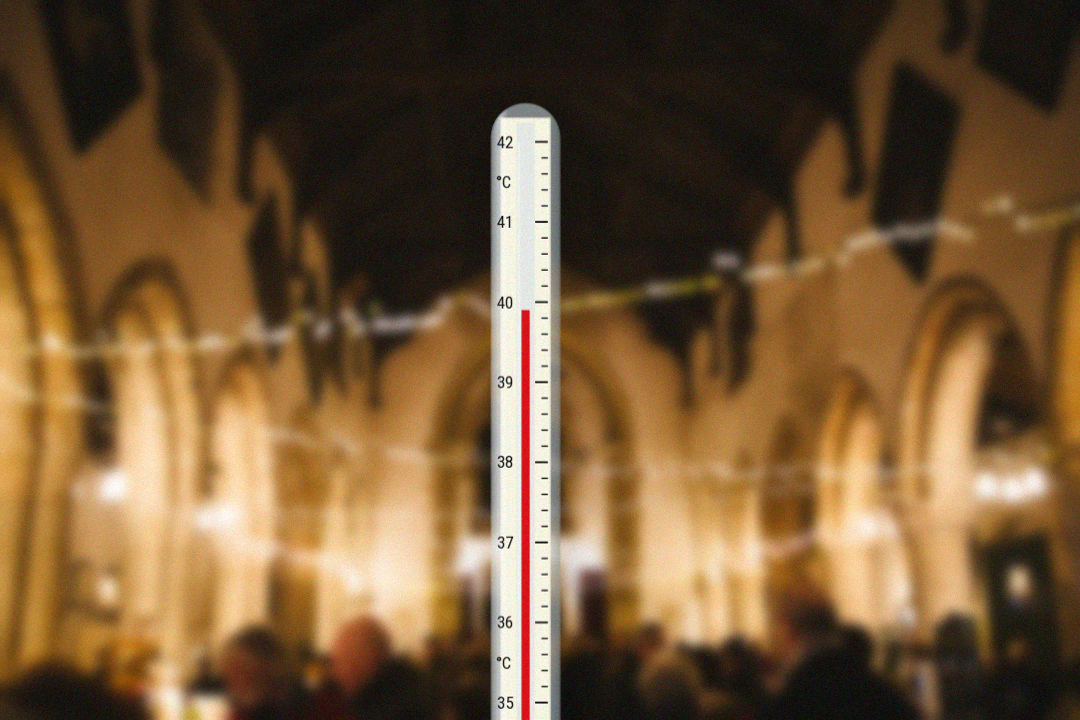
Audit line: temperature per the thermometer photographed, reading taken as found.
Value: 39.9 °C
